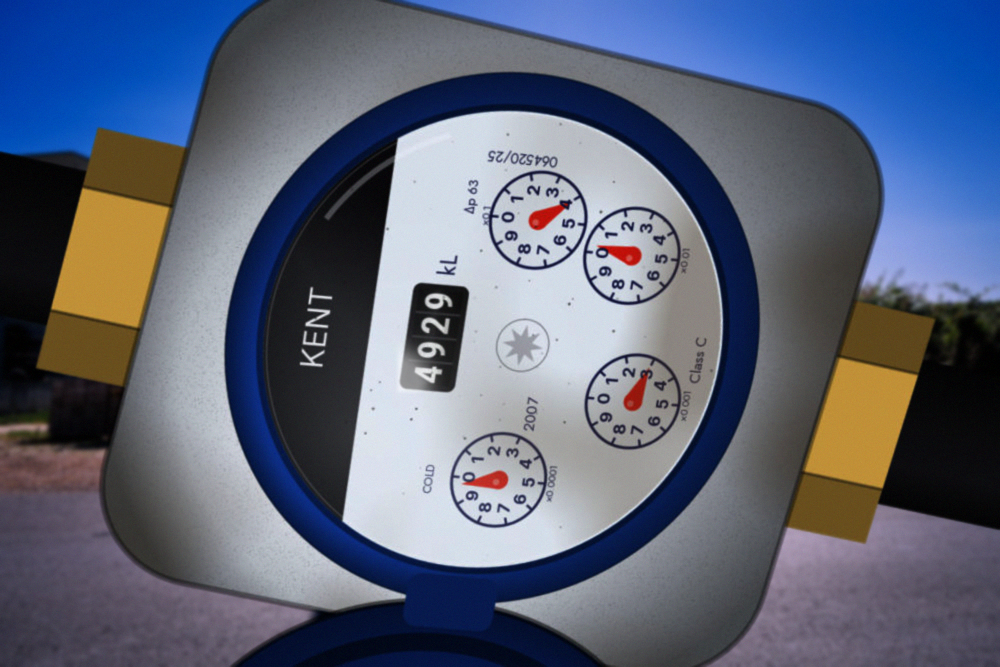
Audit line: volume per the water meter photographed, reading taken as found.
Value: 4929.4029 kL
